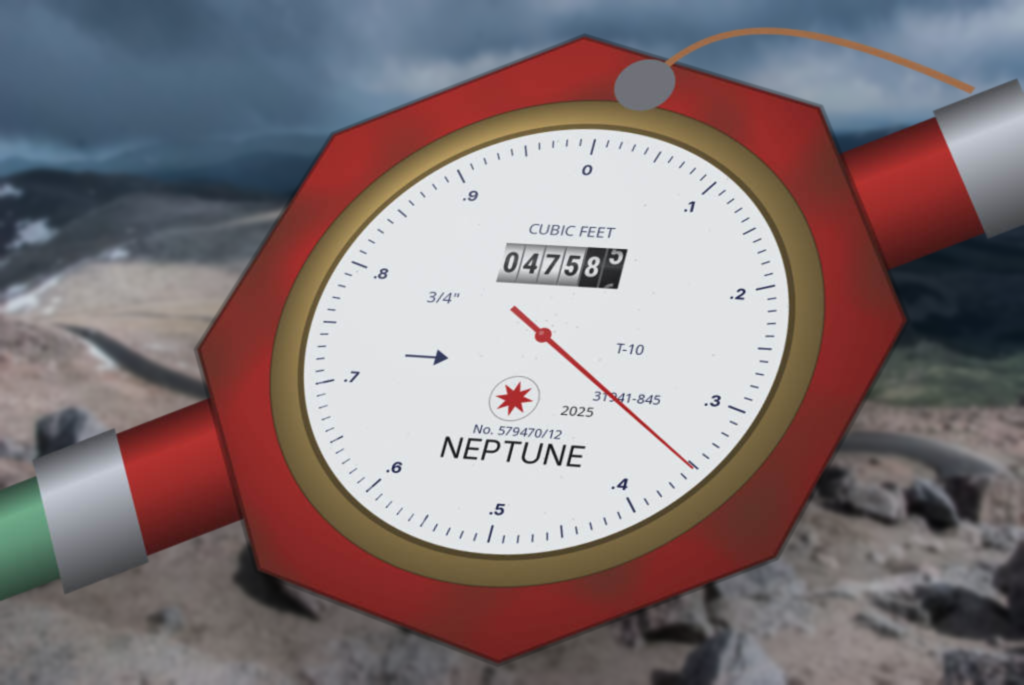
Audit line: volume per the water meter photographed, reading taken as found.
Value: 47585.35 ft³
